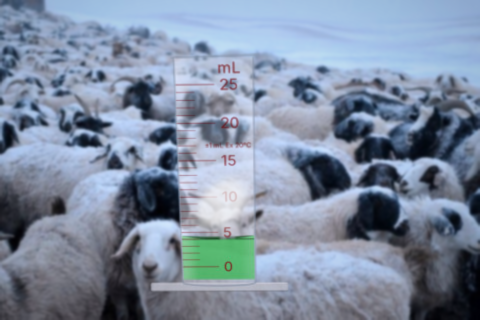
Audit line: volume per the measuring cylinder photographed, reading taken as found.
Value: 4 mL
